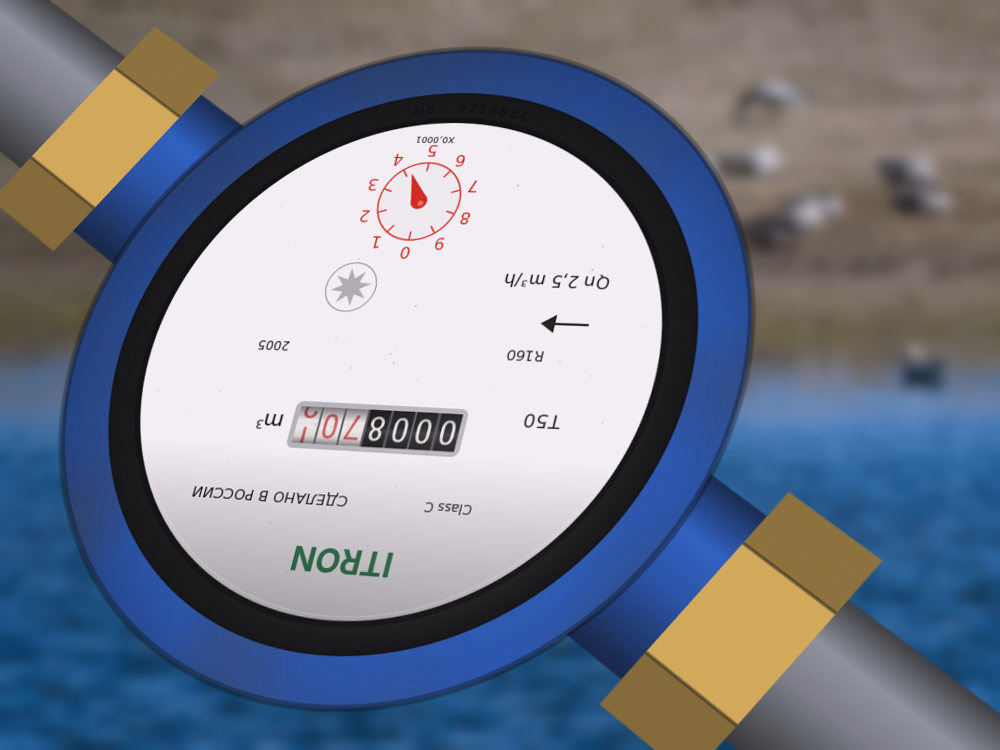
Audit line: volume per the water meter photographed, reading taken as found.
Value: 8.7014 m³
